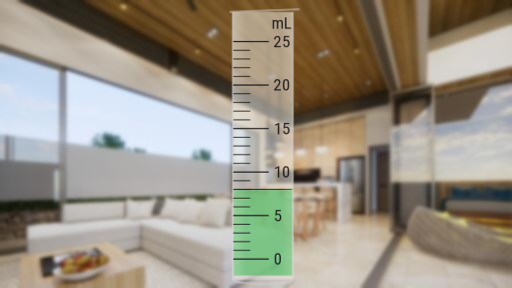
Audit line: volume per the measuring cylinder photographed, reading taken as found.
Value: 8 mL
